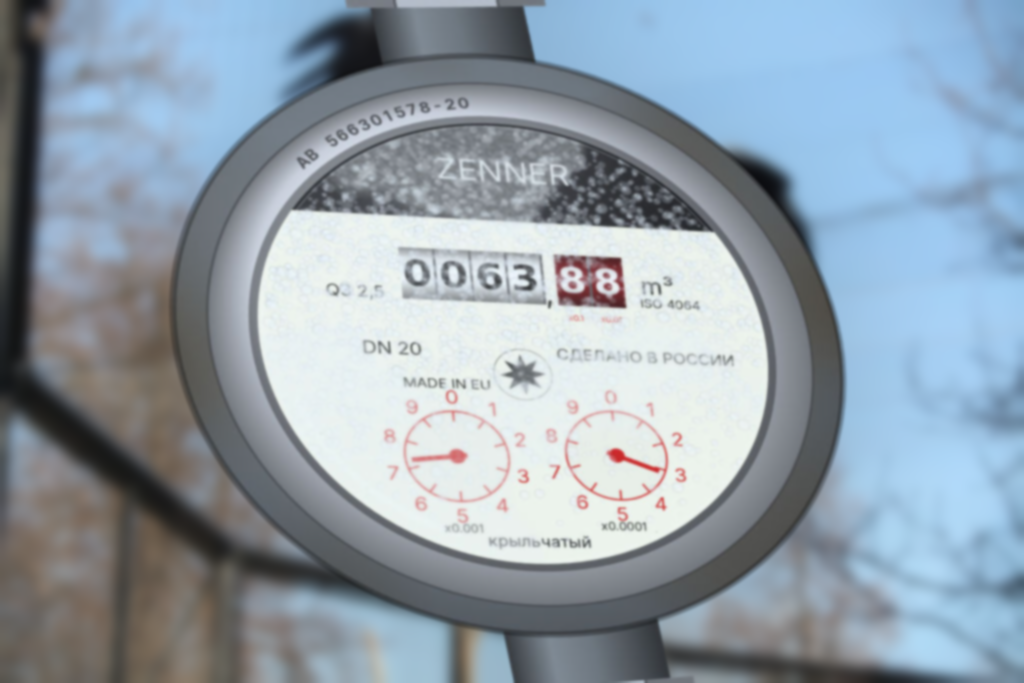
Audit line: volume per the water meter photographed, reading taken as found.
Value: 63.8873 m³
